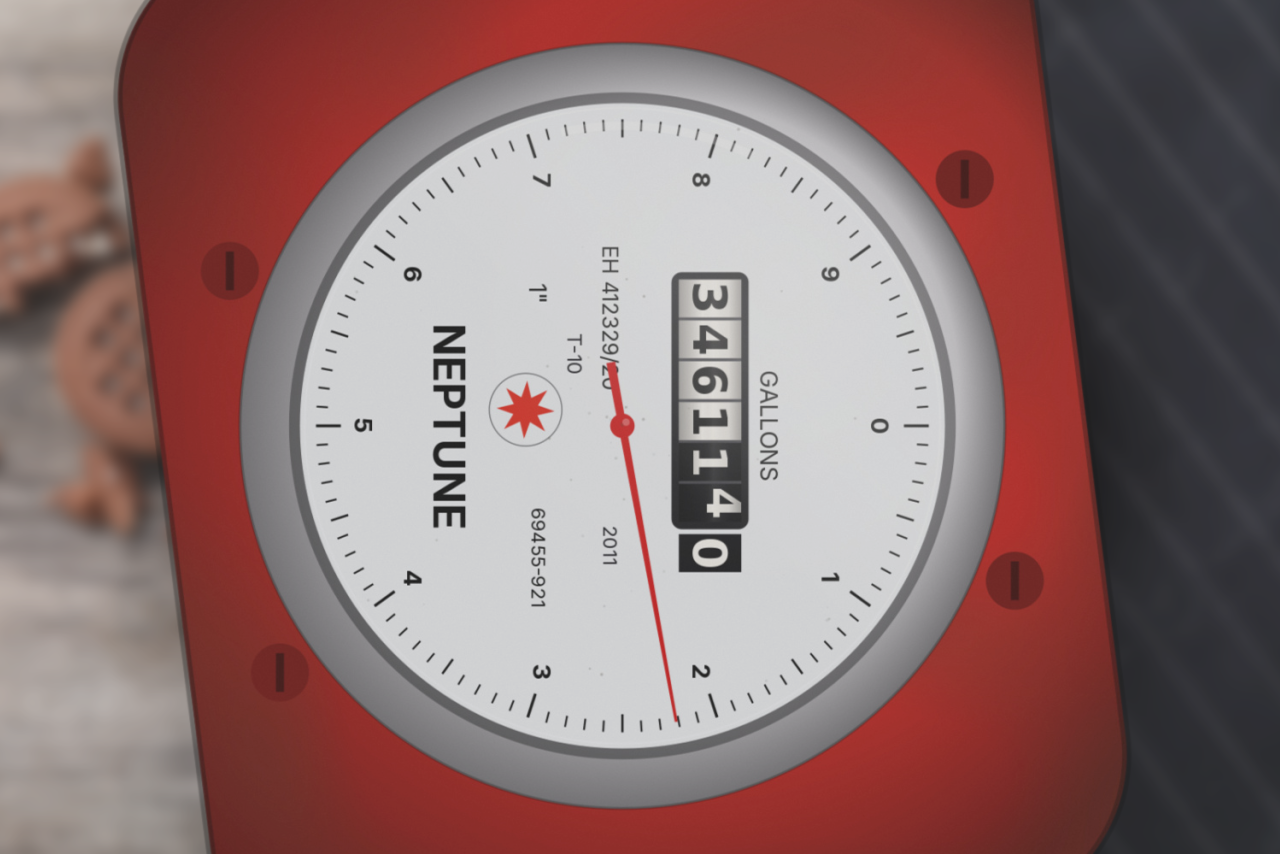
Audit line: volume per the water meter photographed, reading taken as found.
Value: 3461142.2 gal
